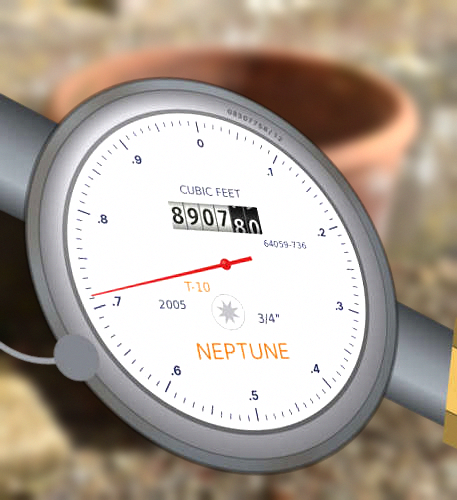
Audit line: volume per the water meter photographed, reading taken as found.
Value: 890779.71 ft³
